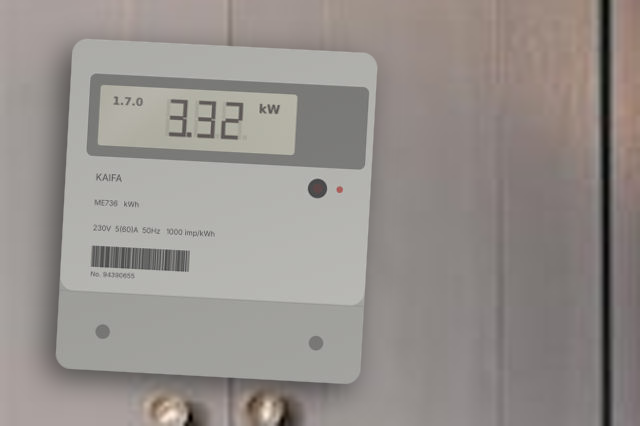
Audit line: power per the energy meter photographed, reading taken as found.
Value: 3.32 kW
